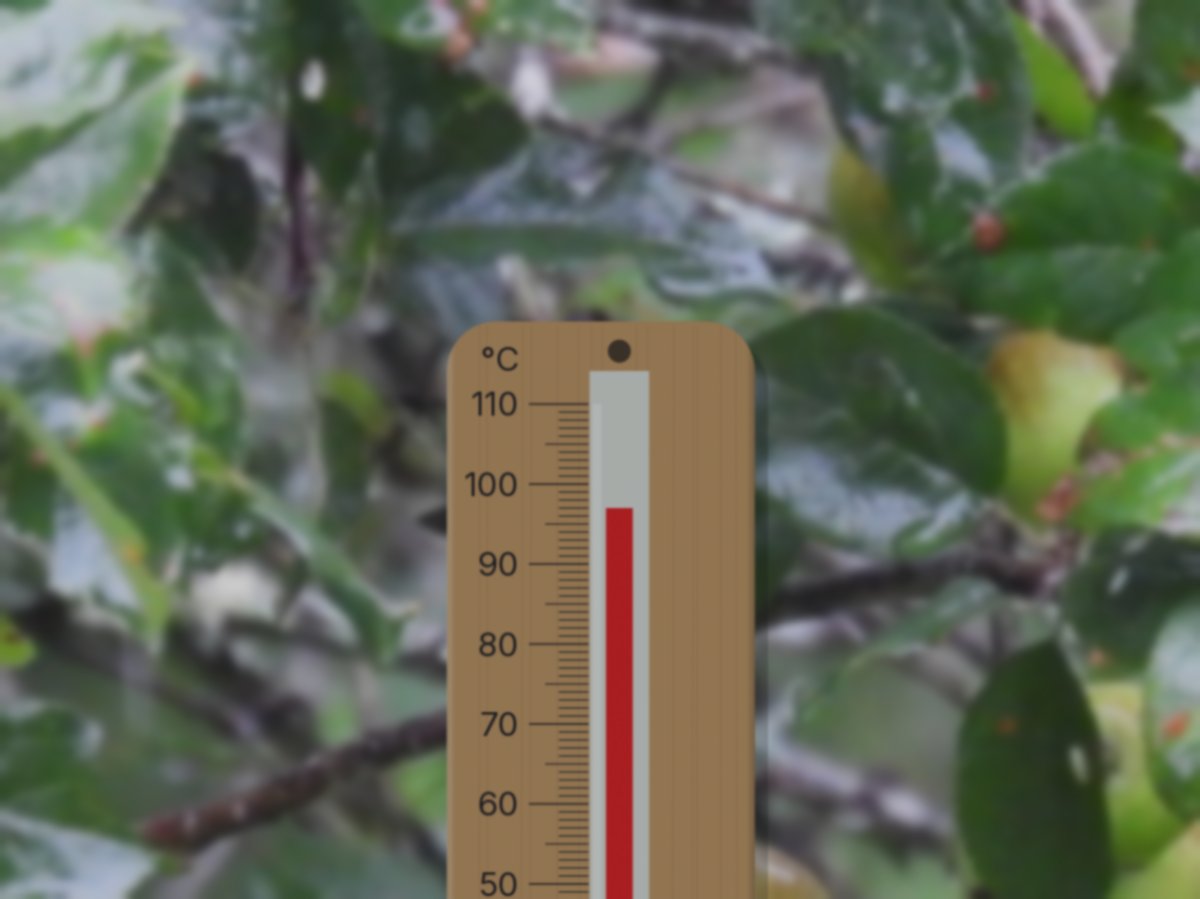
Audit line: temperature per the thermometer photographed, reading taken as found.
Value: 97 °C
